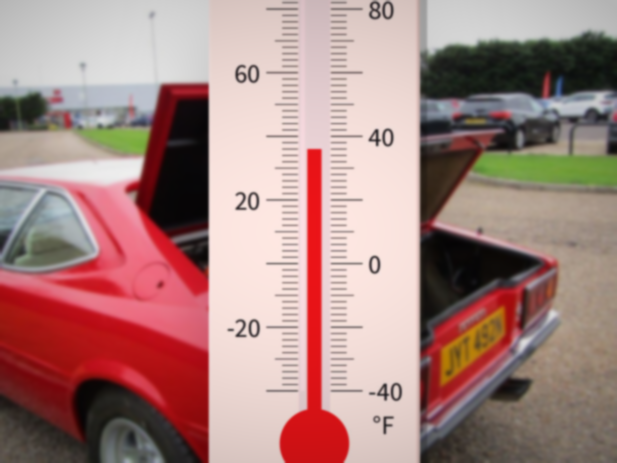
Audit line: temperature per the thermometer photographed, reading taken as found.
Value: 36 °F
